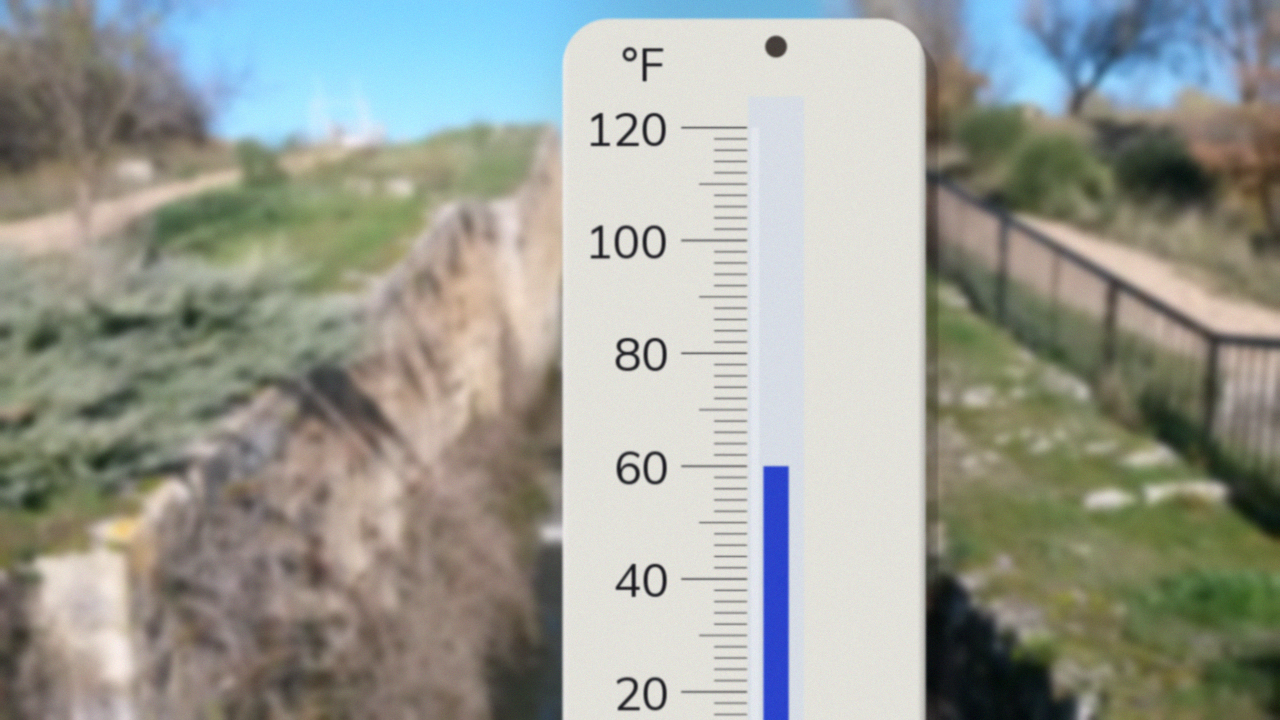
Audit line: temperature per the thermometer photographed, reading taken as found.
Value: 60 °F
